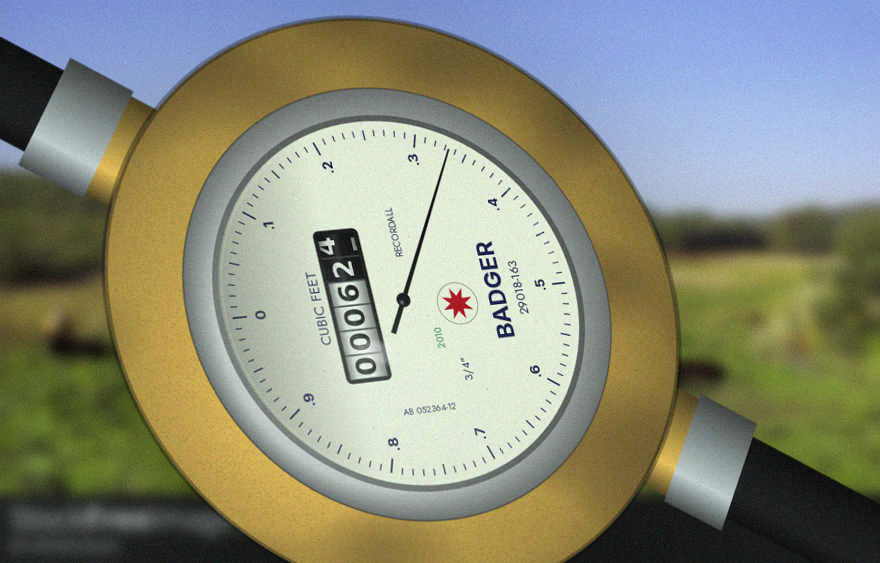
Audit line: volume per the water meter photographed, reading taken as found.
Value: 624.33 ft³
